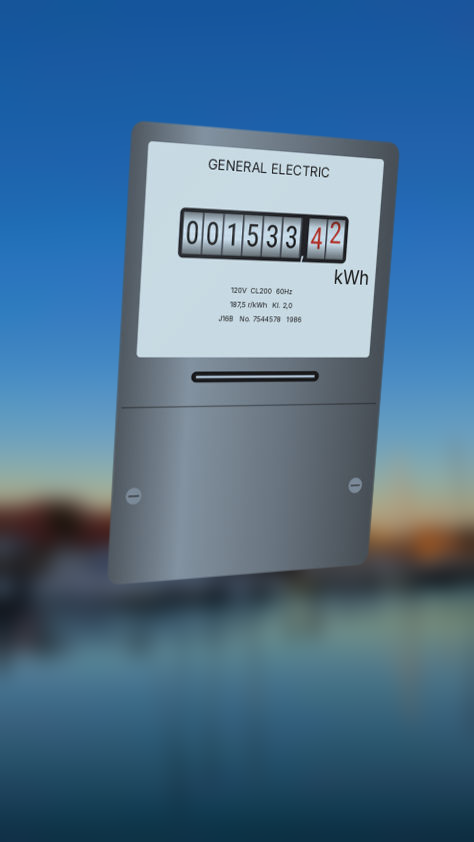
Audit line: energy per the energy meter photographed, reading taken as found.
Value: 1533.42 kWh
